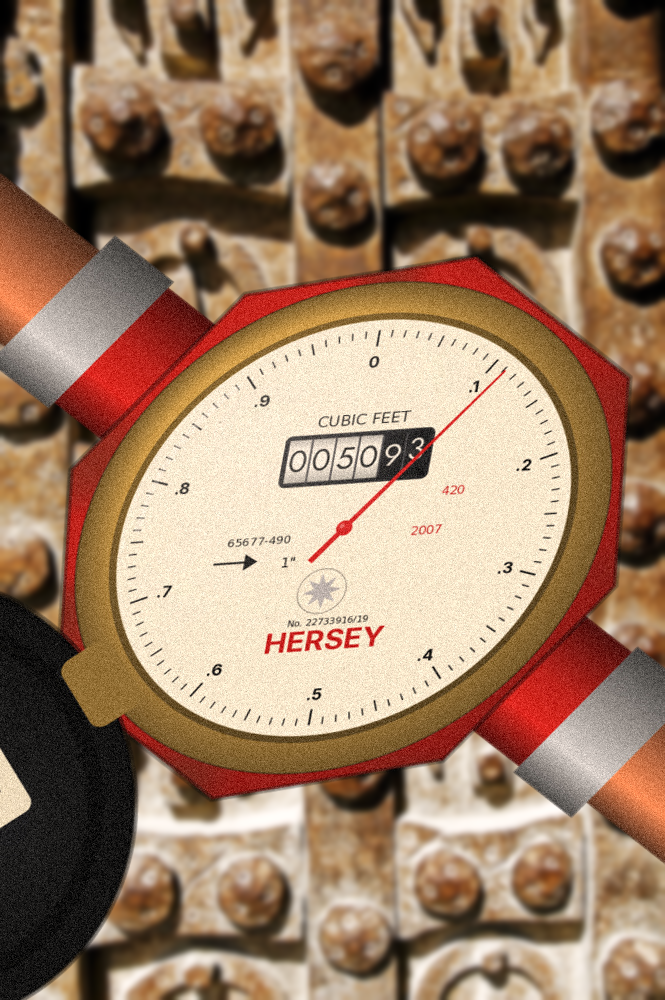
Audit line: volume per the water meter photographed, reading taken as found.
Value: 5093.11 ft³
